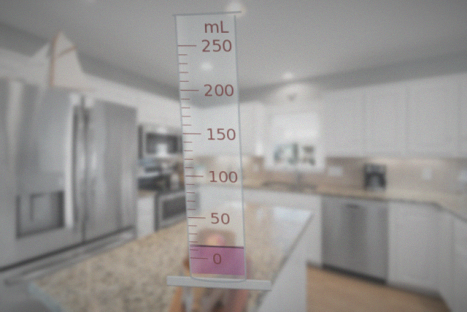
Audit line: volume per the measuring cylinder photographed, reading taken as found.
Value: 15 mL
